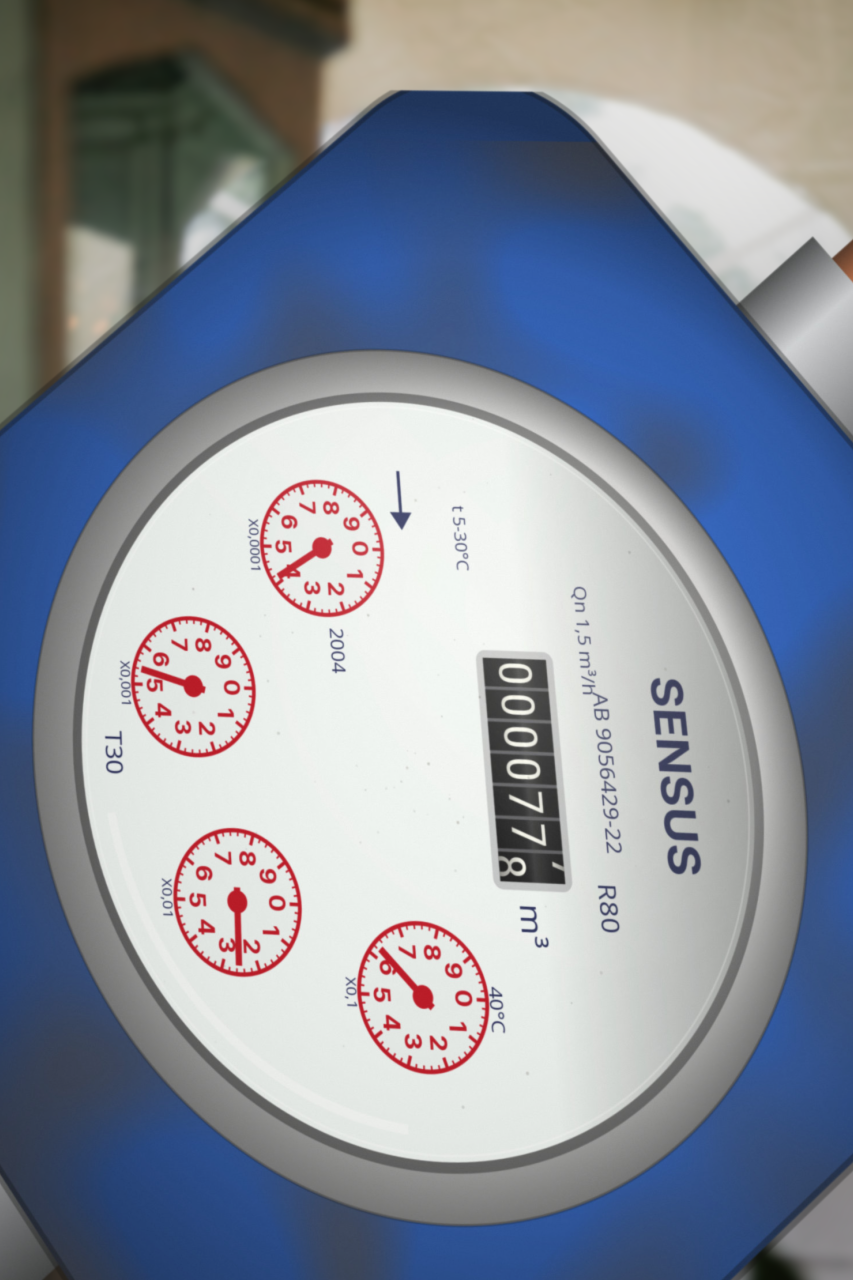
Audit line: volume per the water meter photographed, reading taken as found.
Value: 777.6254 m³
